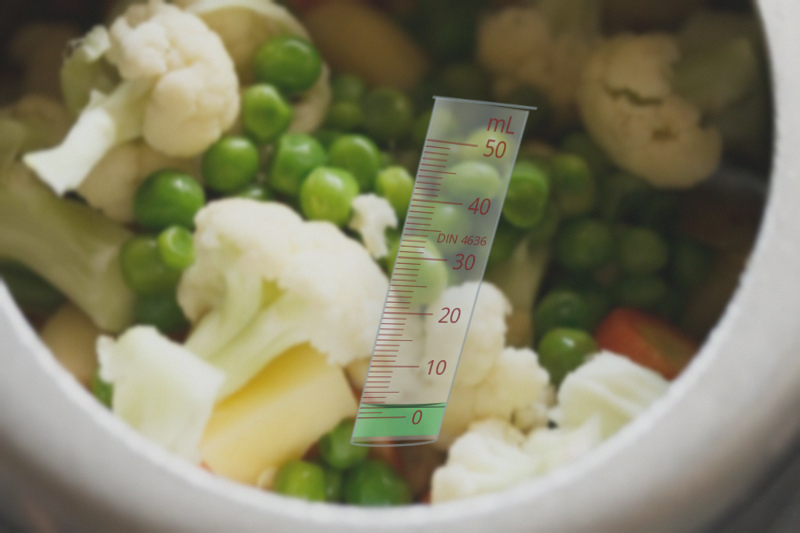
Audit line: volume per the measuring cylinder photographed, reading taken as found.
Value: 2 mL
